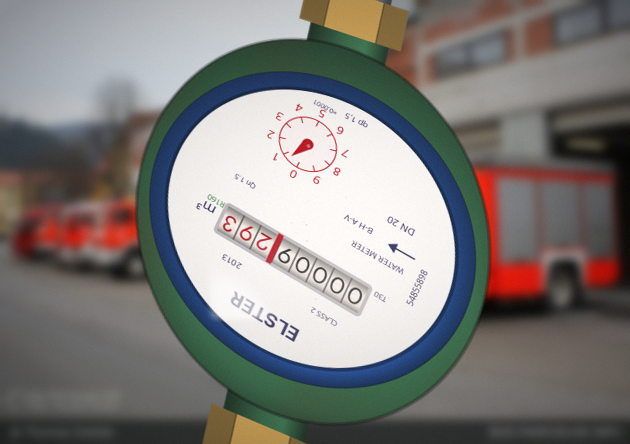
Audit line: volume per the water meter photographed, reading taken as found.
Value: 9.2930 m³
